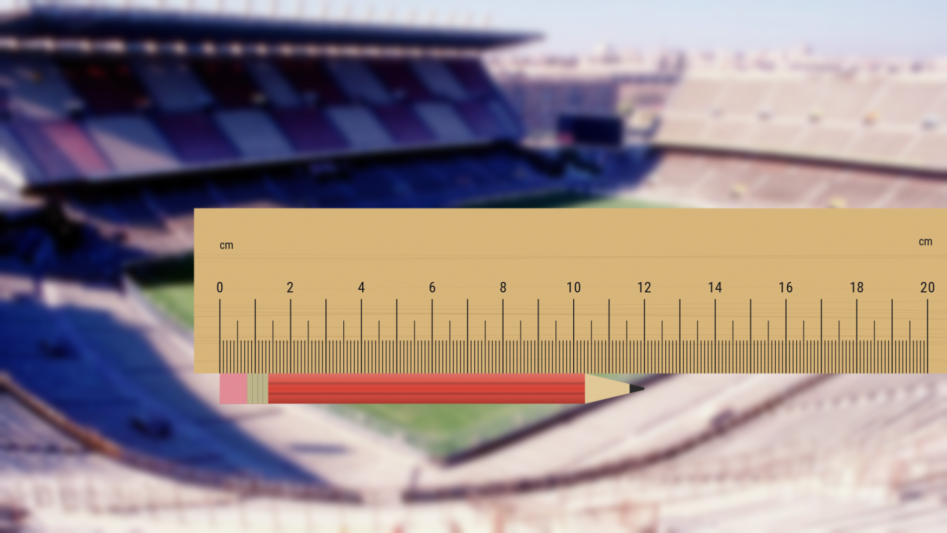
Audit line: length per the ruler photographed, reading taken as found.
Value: 12 cm
